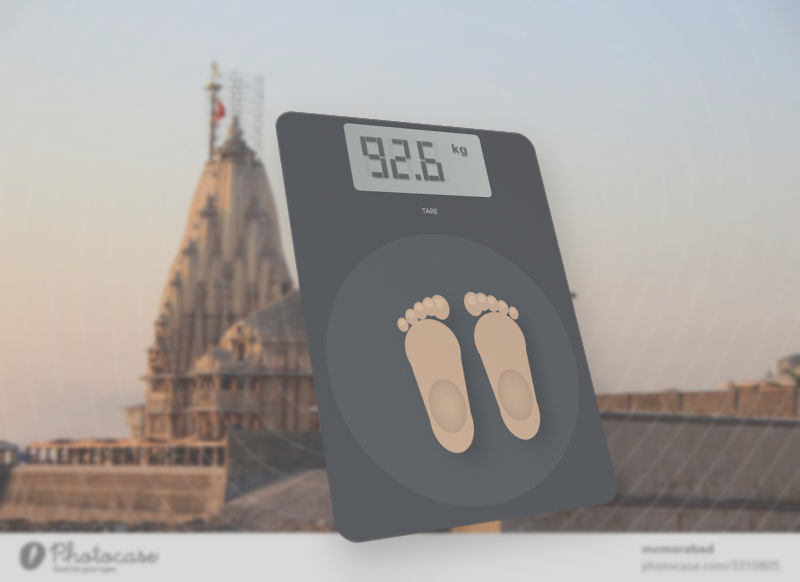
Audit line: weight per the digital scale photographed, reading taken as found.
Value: 92.6 kg
